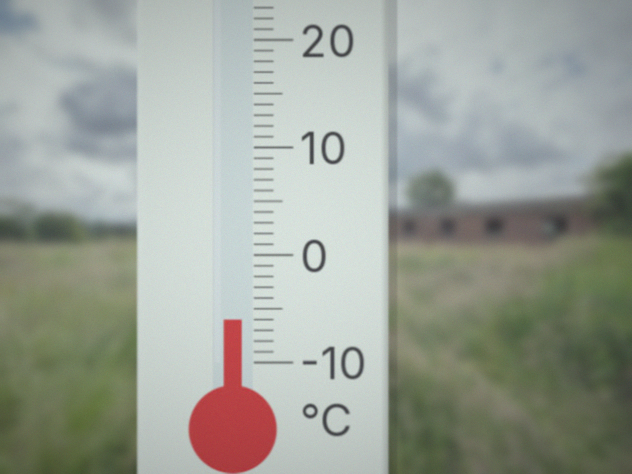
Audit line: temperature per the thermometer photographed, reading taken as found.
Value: -6 °C
